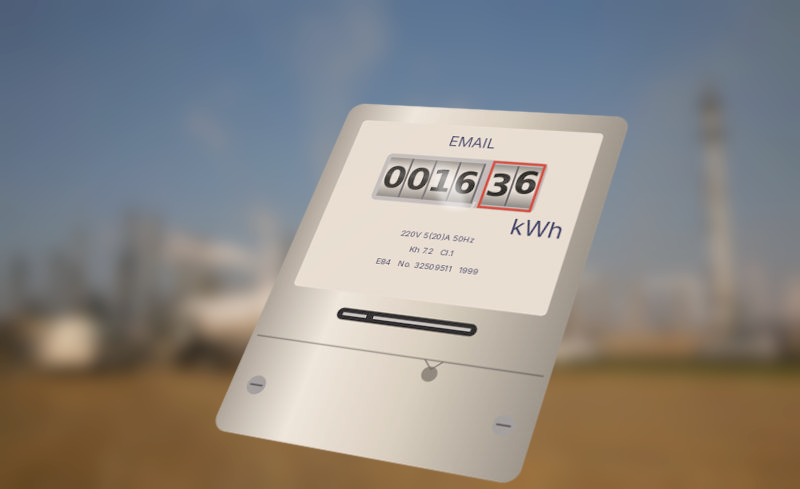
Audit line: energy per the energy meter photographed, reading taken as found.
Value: 16.36 kWh
